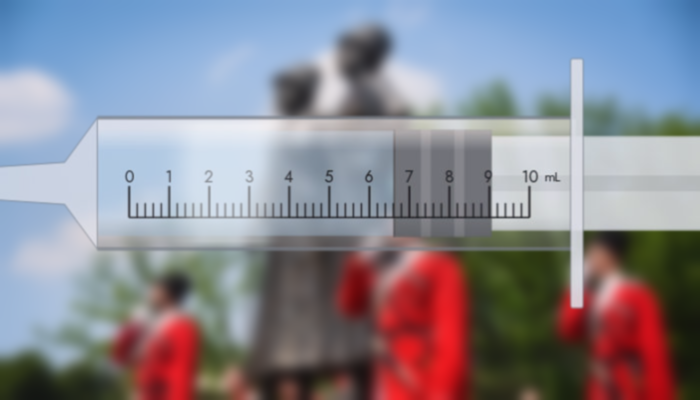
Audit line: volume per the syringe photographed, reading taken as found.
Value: 6.6 mL
